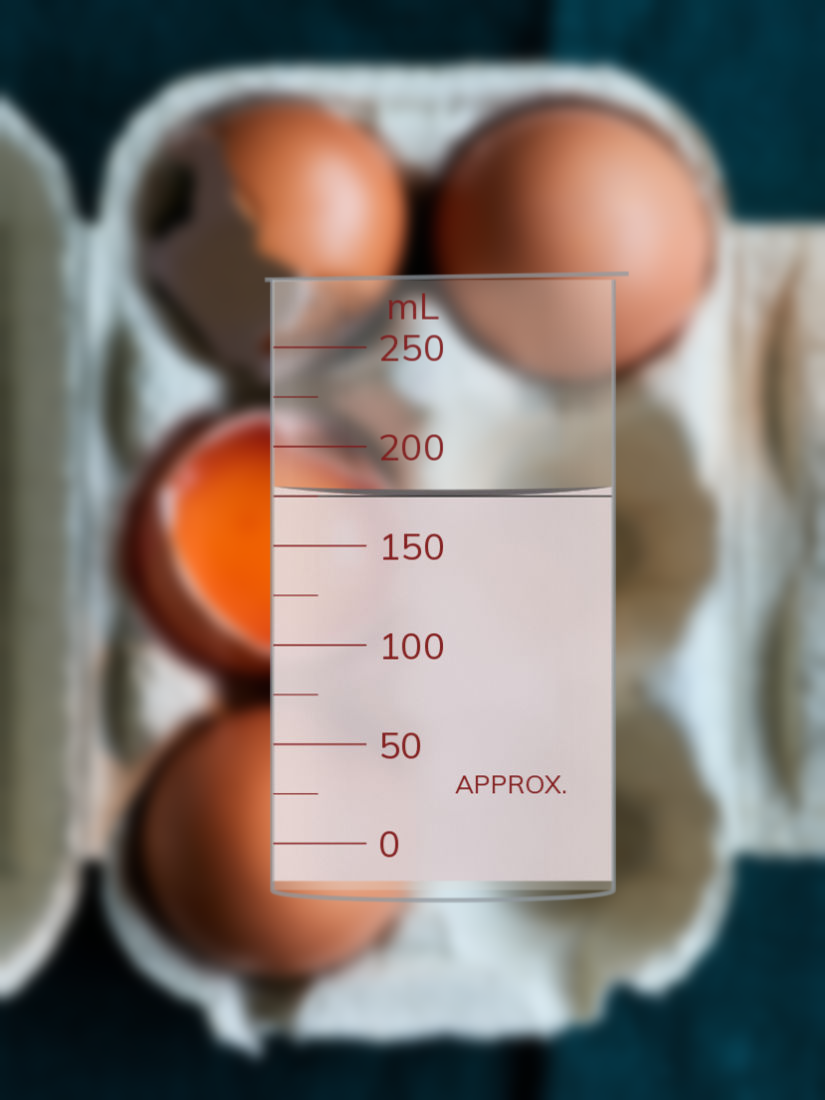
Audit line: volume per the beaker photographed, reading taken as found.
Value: 175 mL
